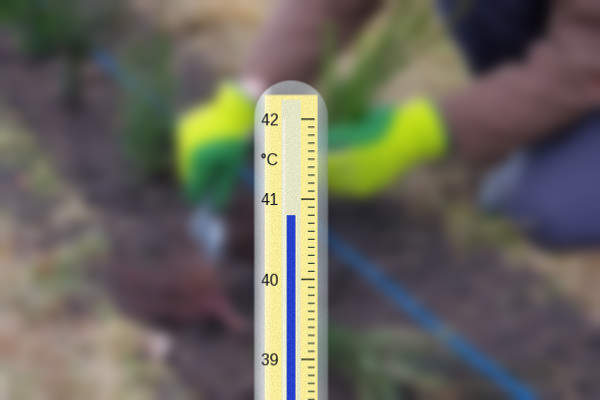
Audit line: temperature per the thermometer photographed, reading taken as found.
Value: 40.8 °C
